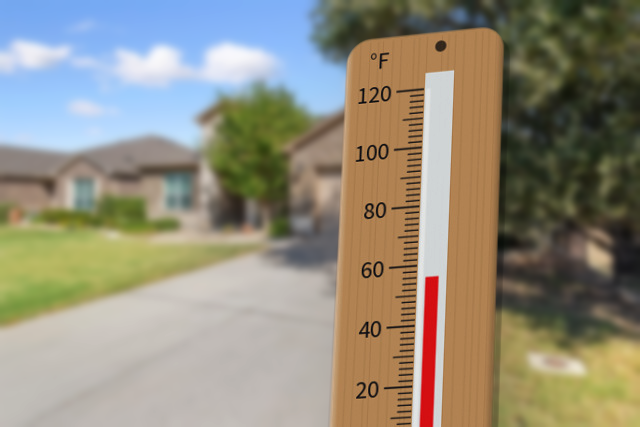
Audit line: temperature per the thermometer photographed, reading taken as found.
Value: 56 °F
